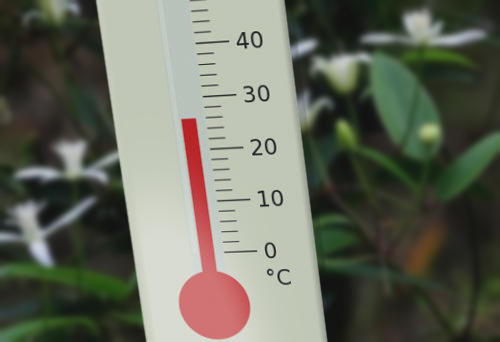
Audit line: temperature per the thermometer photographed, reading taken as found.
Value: 26 °C
